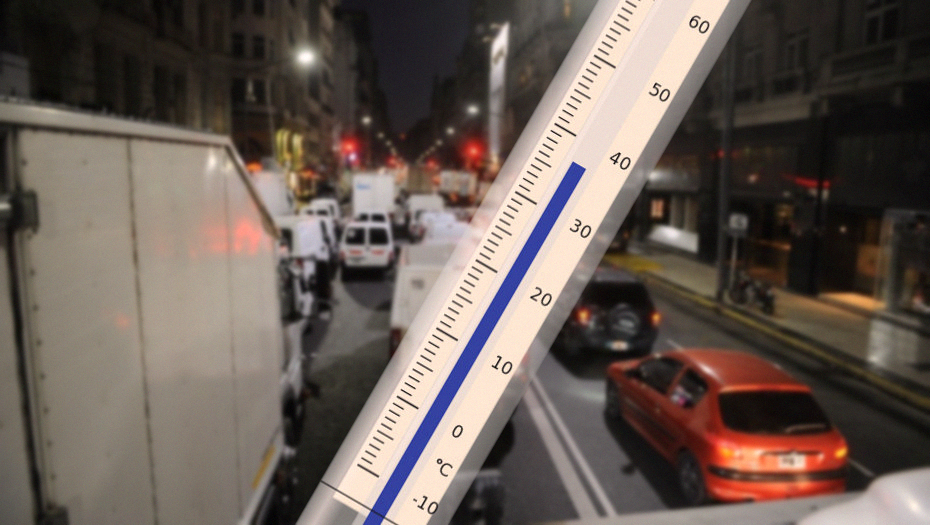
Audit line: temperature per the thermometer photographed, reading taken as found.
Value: 37 °C
